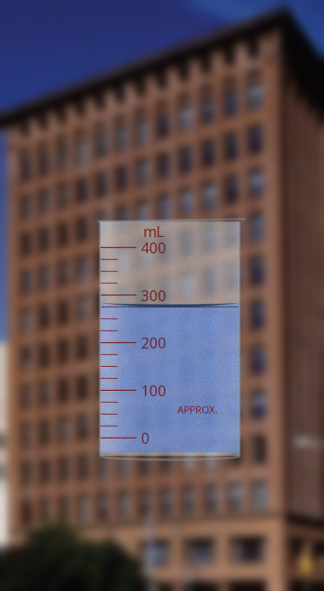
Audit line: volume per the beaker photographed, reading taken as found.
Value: 275 mL
